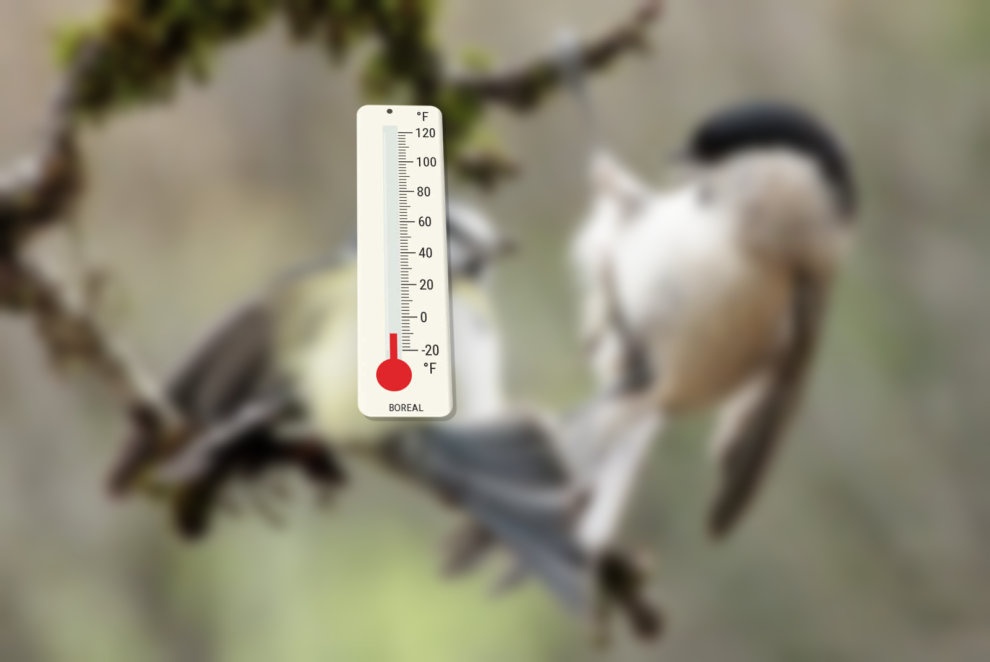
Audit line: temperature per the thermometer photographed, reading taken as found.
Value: -10 °F
